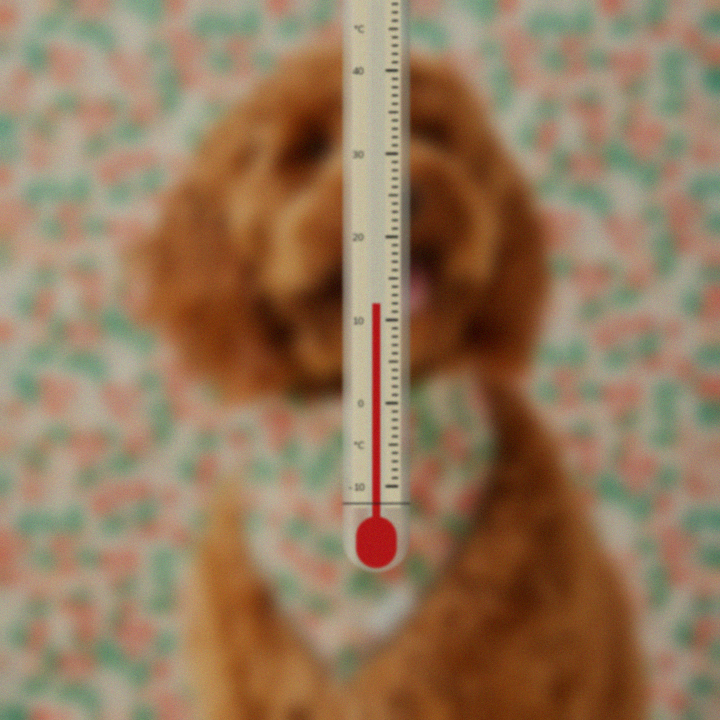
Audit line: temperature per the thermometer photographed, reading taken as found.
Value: 12 °C
